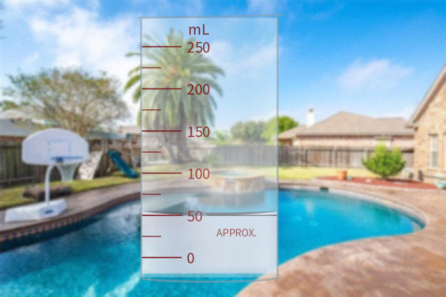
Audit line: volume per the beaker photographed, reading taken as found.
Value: 50 mL
